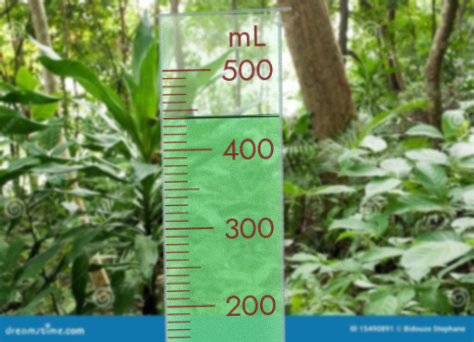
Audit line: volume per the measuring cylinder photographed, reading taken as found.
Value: 440 mL
